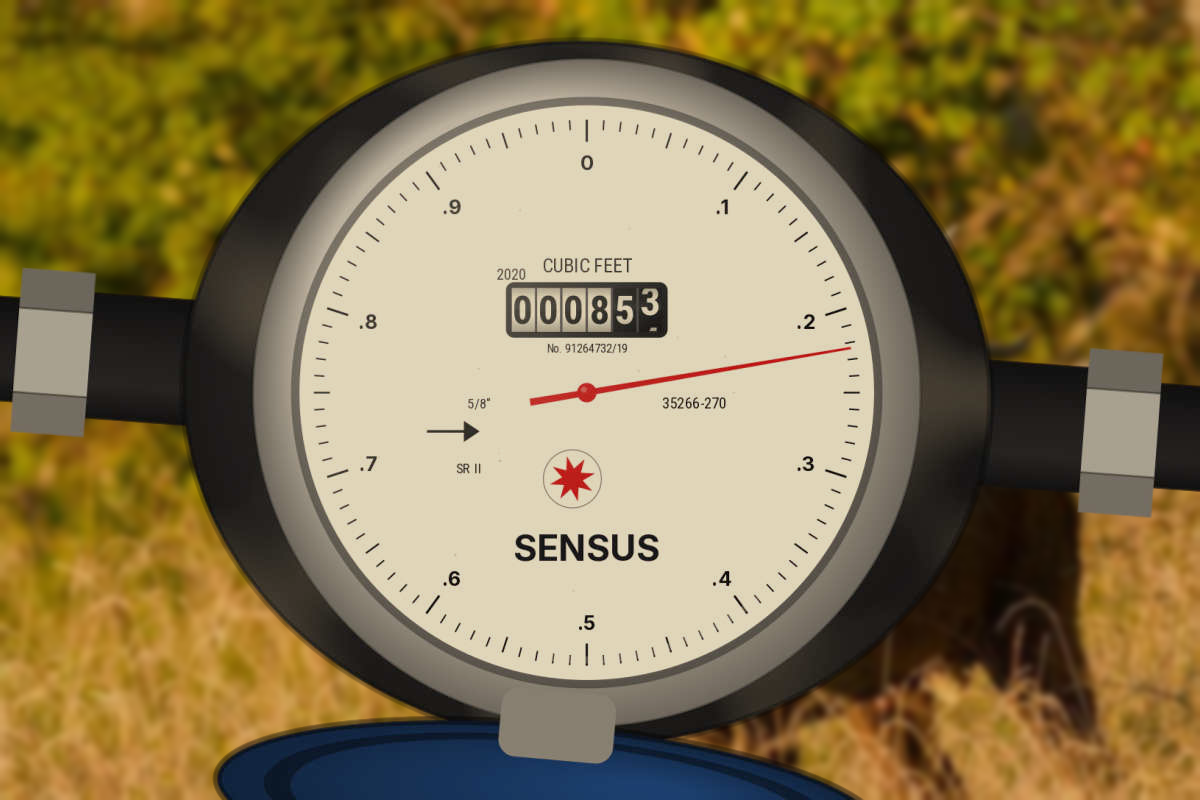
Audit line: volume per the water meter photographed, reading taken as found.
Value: 853.22 ft³
